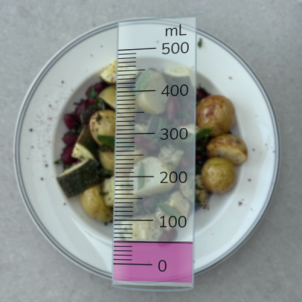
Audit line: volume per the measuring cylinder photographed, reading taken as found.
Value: 50 mL
